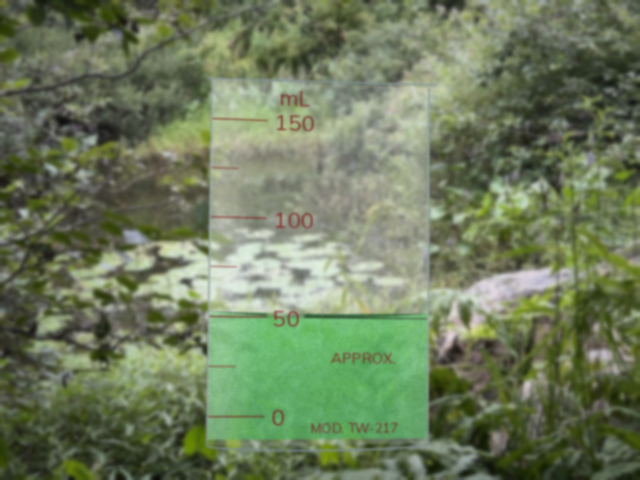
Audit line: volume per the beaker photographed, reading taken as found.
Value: 50 mL
